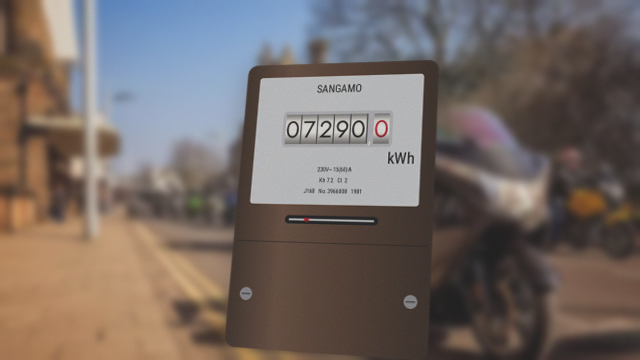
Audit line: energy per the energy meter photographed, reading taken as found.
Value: 7290.0 kWh
